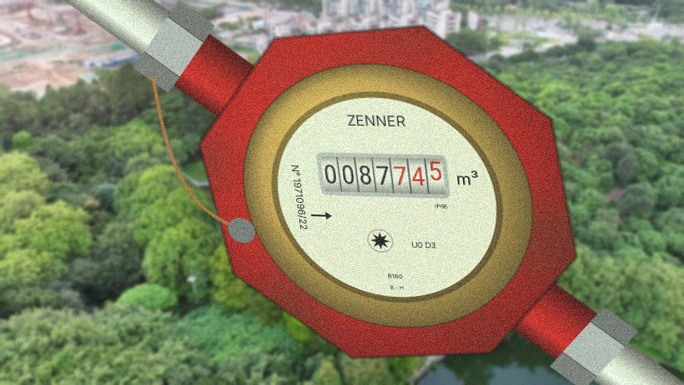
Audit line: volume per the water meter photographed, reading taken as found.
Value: 87.745 m³
